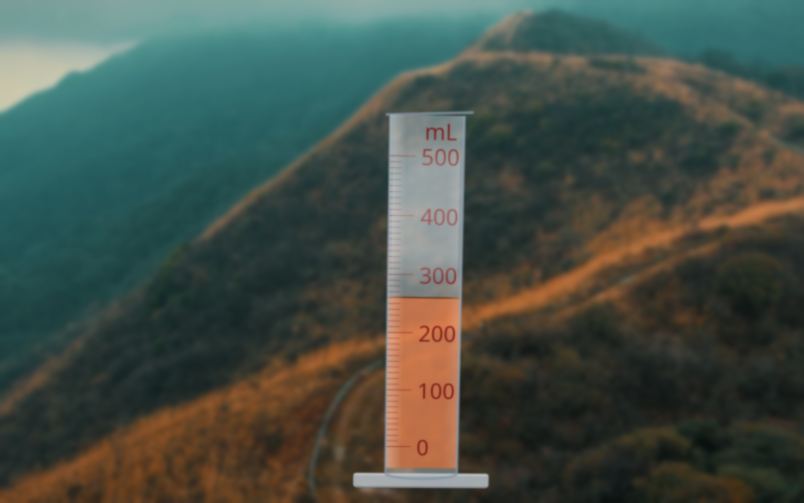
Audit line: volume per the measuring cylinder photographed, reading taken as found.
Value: 260 mL
